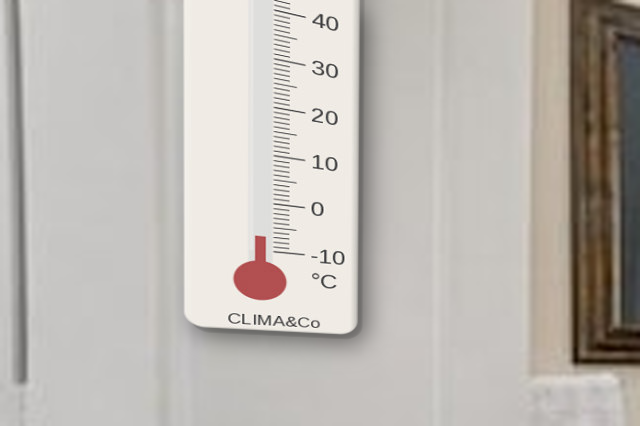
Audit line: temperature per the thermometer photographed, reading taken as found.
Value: -7 °C
